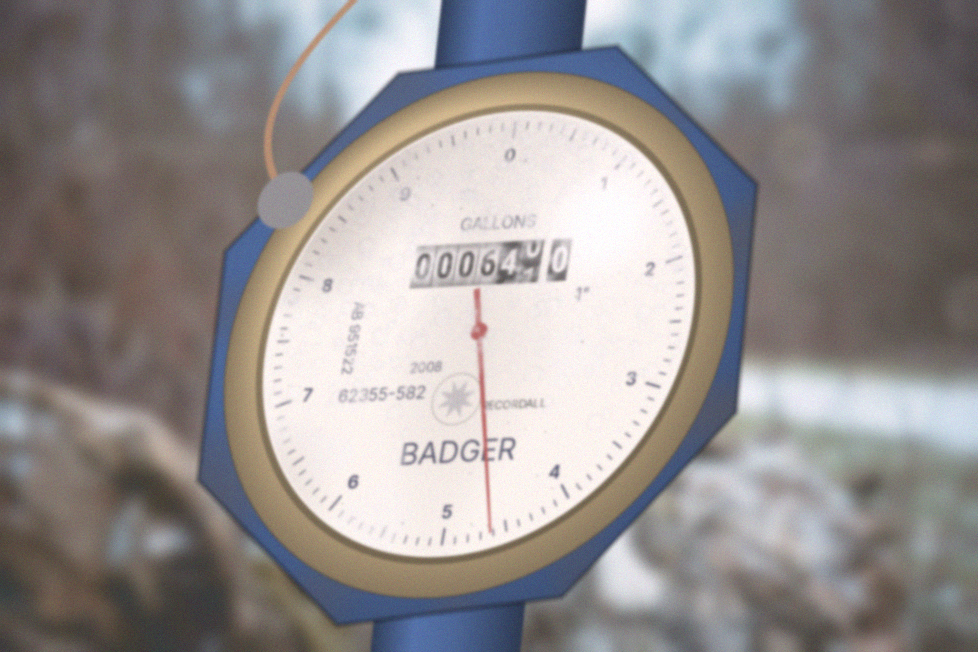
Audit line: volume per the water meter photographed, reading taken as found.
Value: 6404.6 gal
